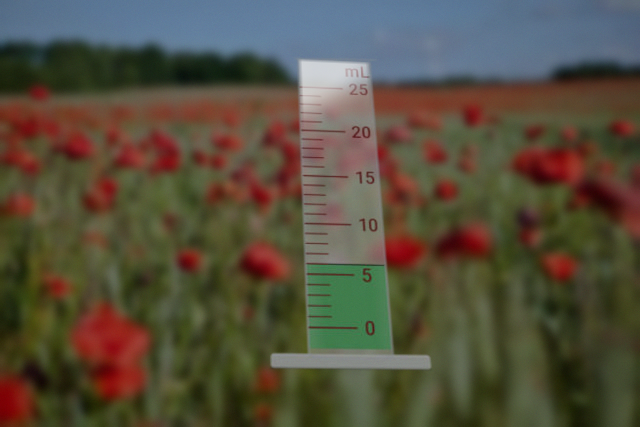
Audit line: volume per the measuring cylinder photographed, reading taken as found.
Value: 6 mL
